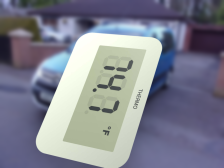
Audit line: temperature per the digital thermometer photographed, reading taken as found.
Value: 74.7 °F
